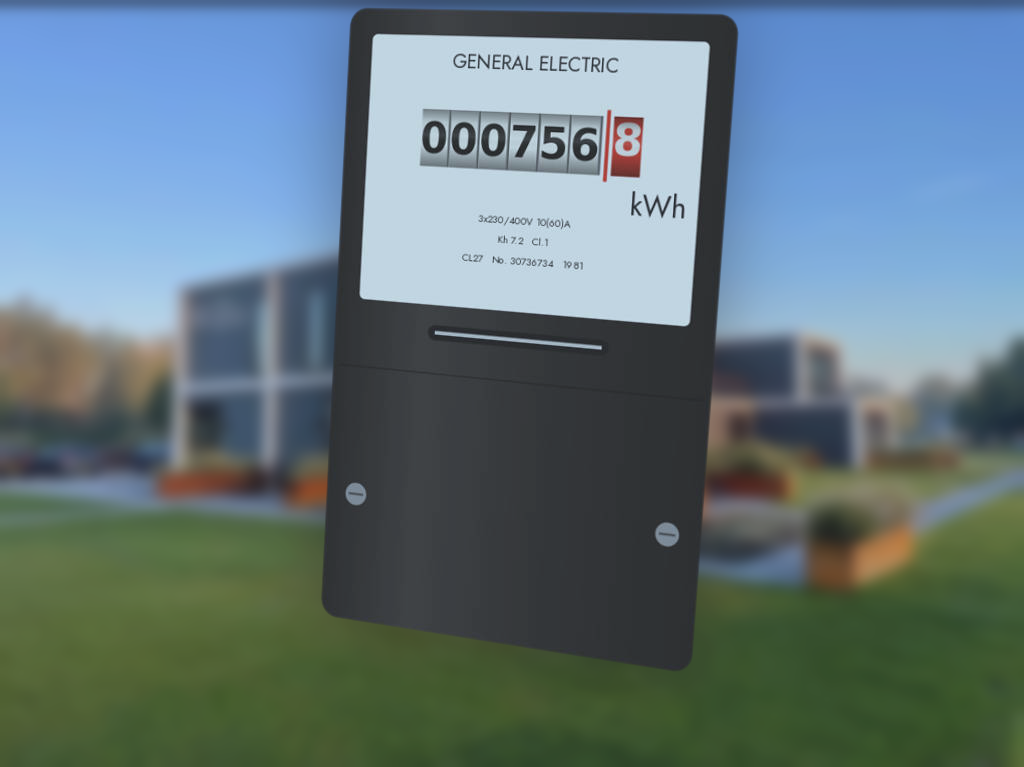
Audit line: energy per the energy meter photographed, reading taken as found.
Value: 756.8 kWh
